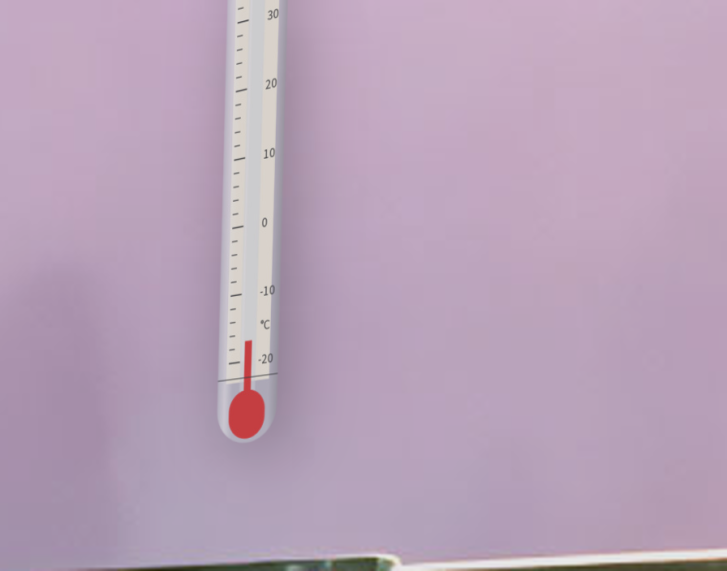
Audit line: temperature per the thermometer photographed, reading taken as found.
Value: -17 °C
